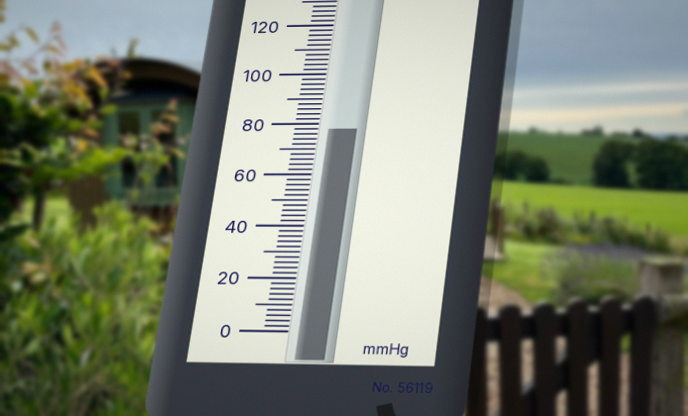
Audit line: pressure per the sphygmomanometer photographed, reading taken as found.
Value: 78 mmHg
